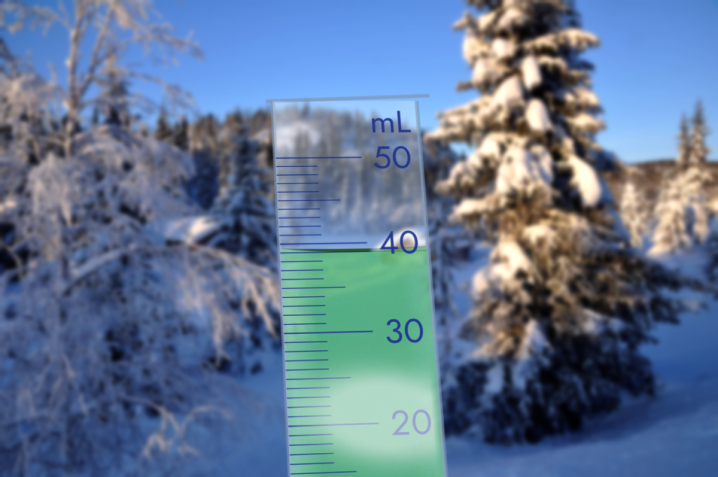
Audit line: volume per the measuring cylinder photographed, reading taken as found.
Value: 39 mL
